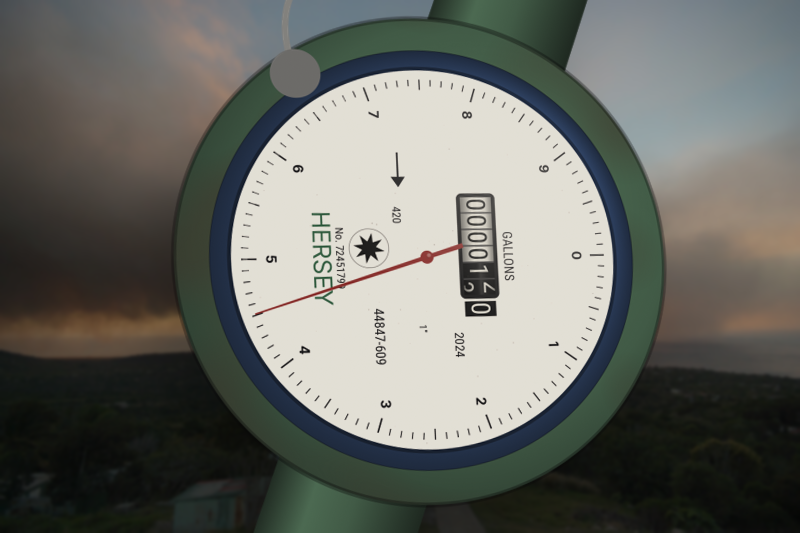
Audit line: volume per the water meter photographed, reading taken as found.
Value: 124.5 gal
